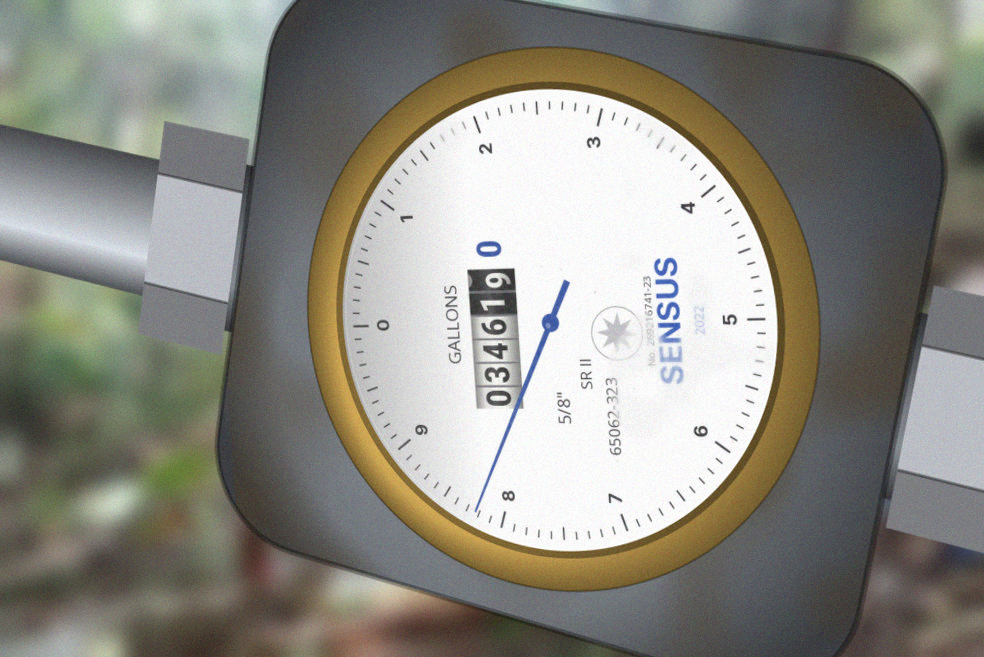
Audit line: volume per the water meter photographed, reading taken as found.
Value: 346188.2 gal
